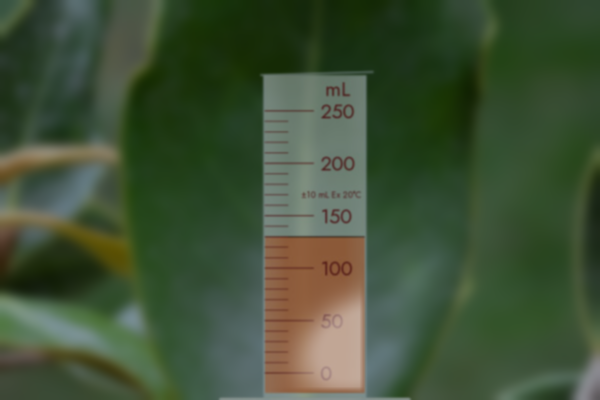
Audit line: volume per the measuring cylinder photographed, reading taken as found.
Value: 130 mL
